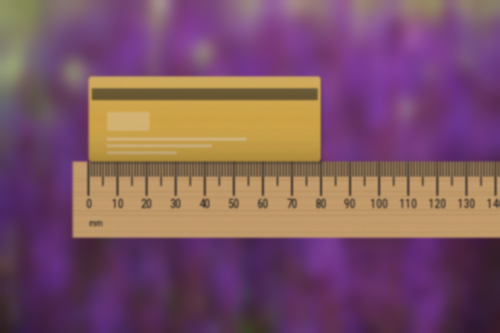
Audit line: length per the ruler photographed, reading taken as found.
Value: 80 mm
